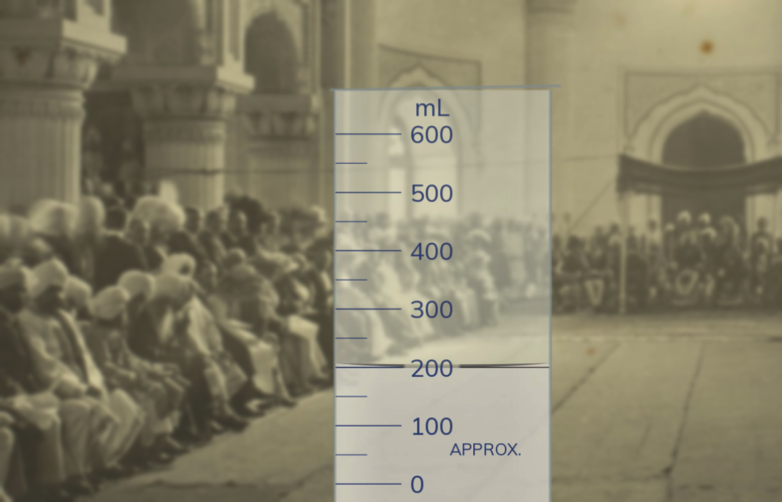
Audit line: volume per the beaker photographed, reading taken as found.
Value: 200 mL
